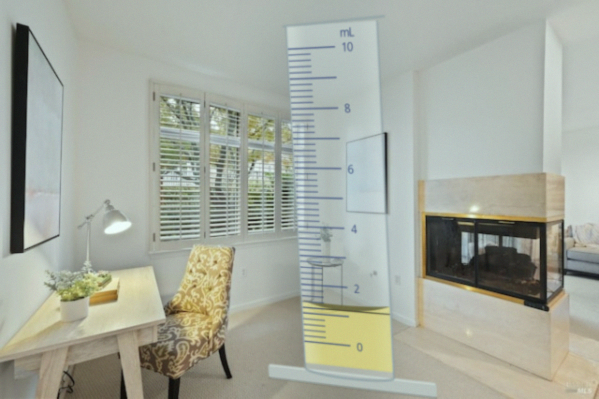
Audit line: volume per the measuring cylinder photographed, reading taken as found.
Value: 1.2 mL
